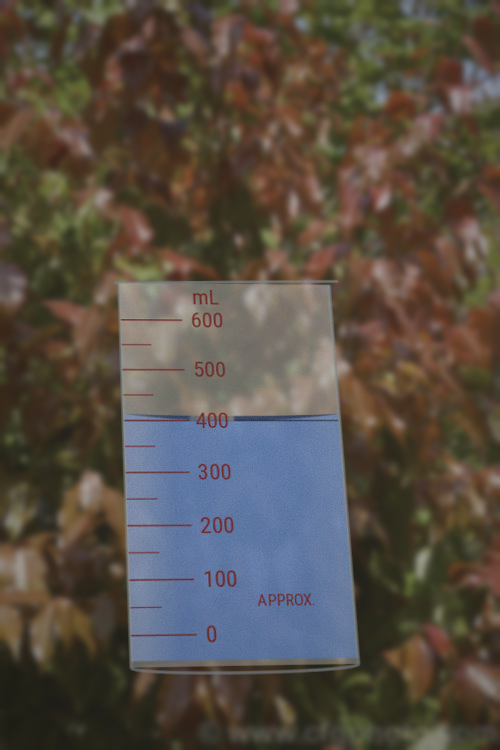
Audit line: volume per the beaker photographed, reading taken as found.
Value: 400 mL
